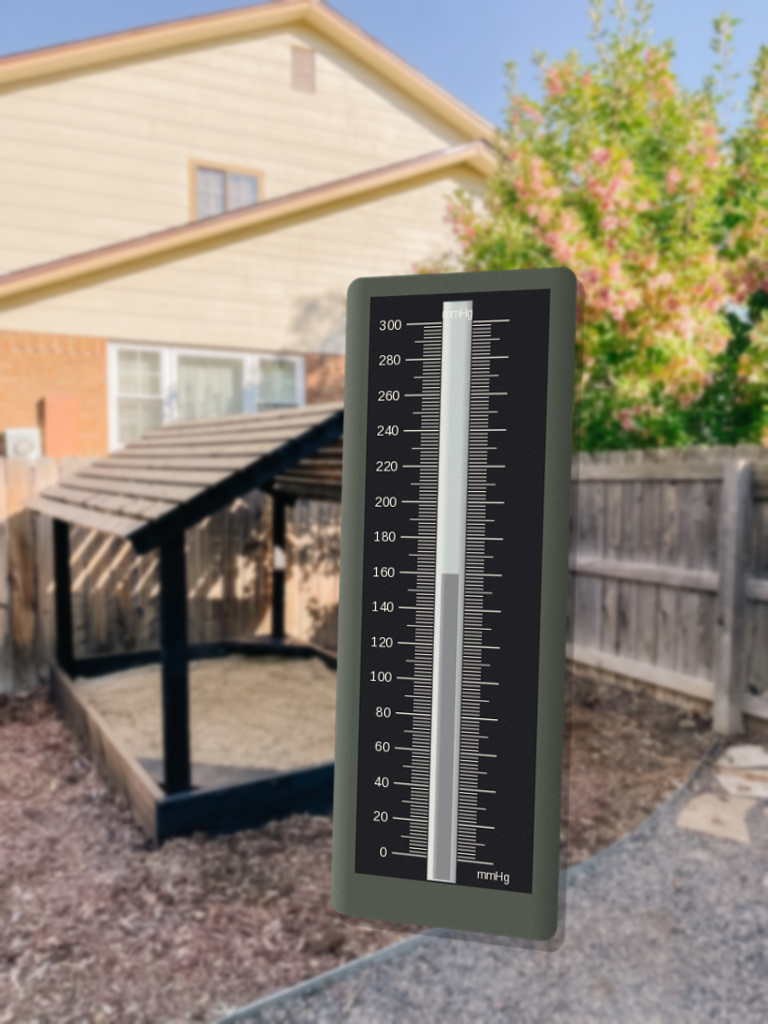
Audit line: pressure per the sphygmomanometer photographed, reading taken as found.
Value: 160 mmHg
